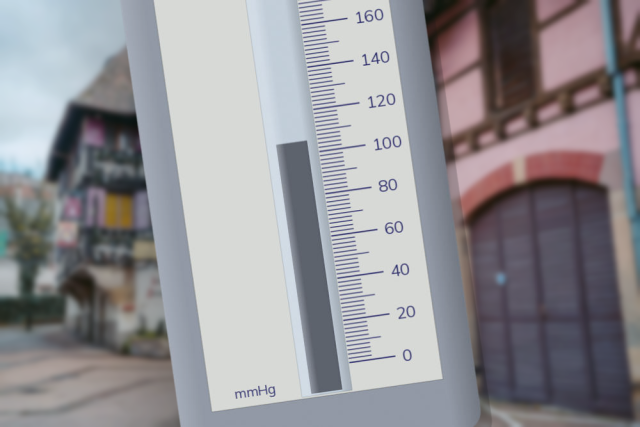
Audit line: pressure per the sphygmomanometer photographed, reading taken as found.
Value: 106 mmHg
